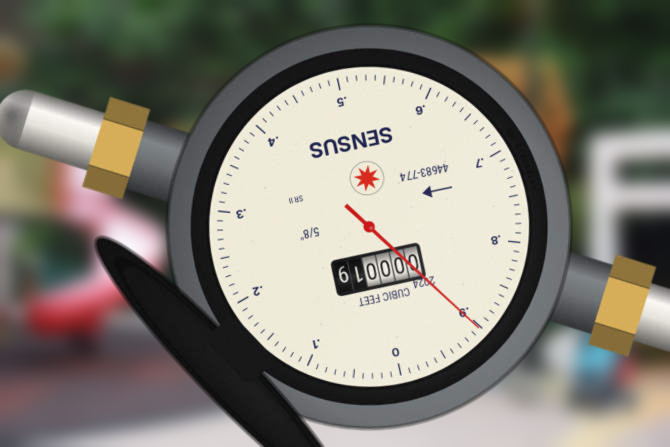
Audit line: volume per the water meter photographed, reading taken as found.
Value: 18.90 ft³
